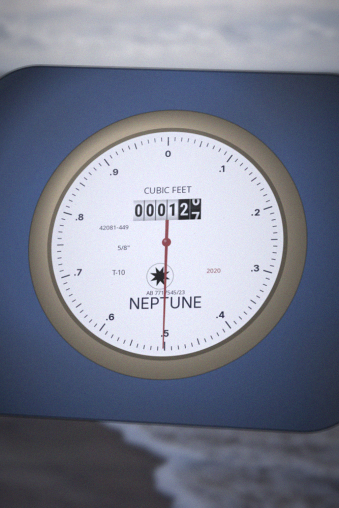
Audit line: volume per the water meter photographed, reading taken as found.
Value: 126.50 ft³
